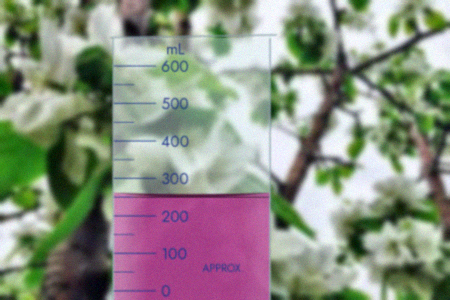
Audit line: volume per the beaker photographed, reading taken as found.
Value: 250 mL
